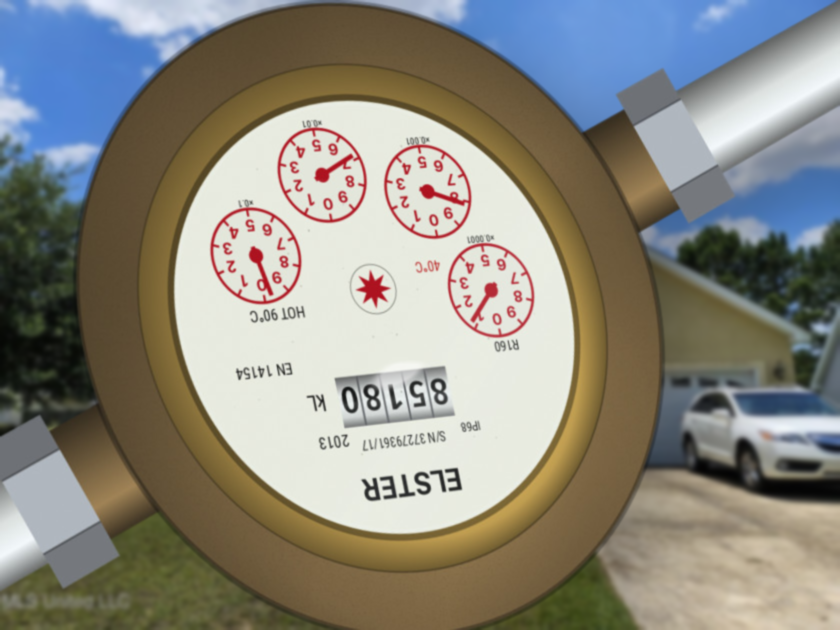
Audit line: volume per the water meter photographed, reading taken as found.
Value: 85179.9681 kL
